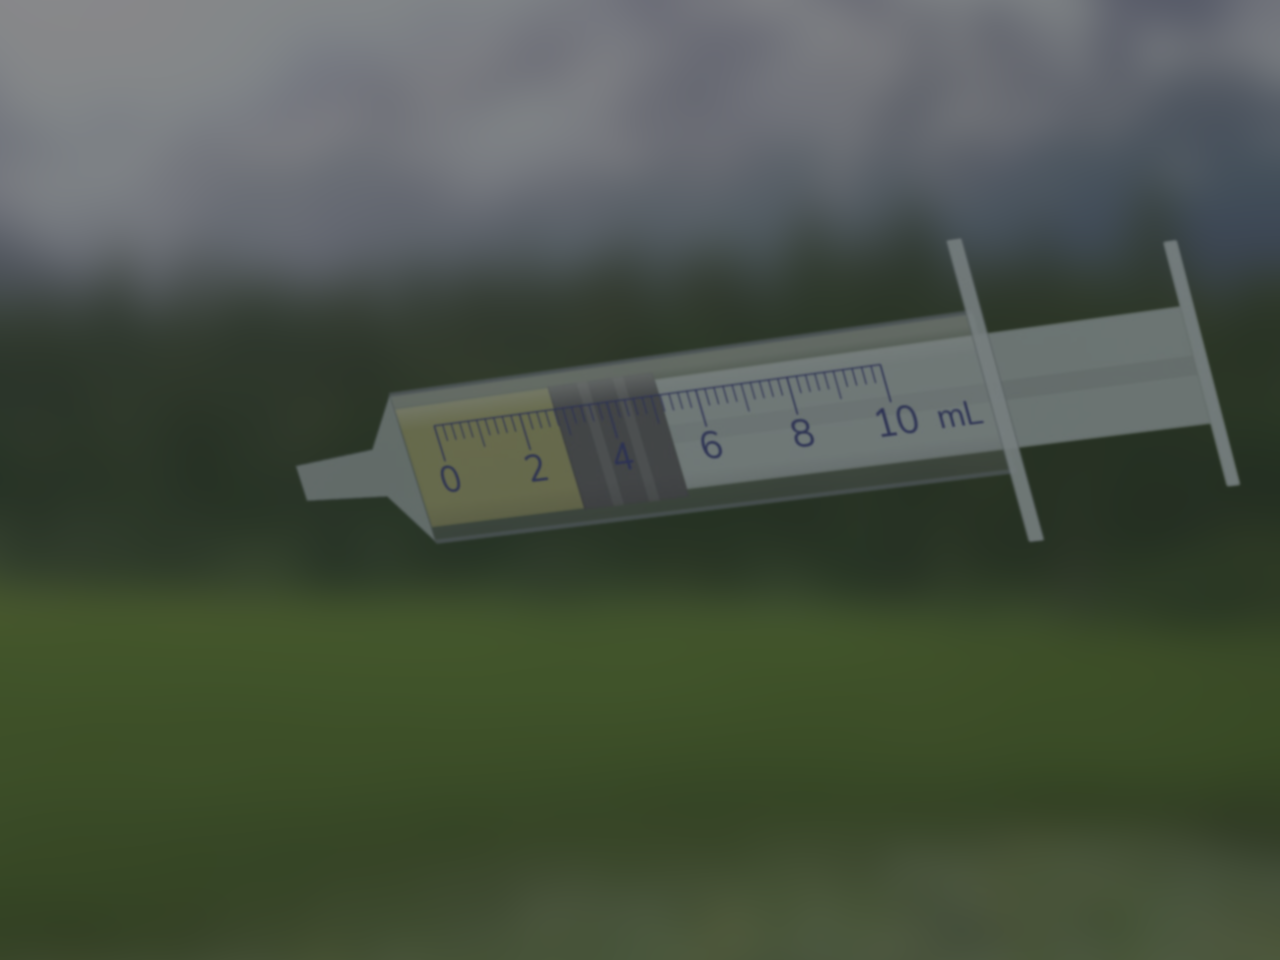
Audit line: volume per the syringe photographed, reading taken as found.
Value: 2.8 mL
